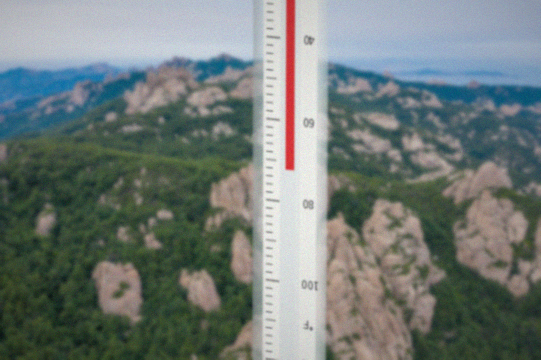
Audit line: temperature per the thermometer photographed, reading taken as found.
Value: 72 °F
